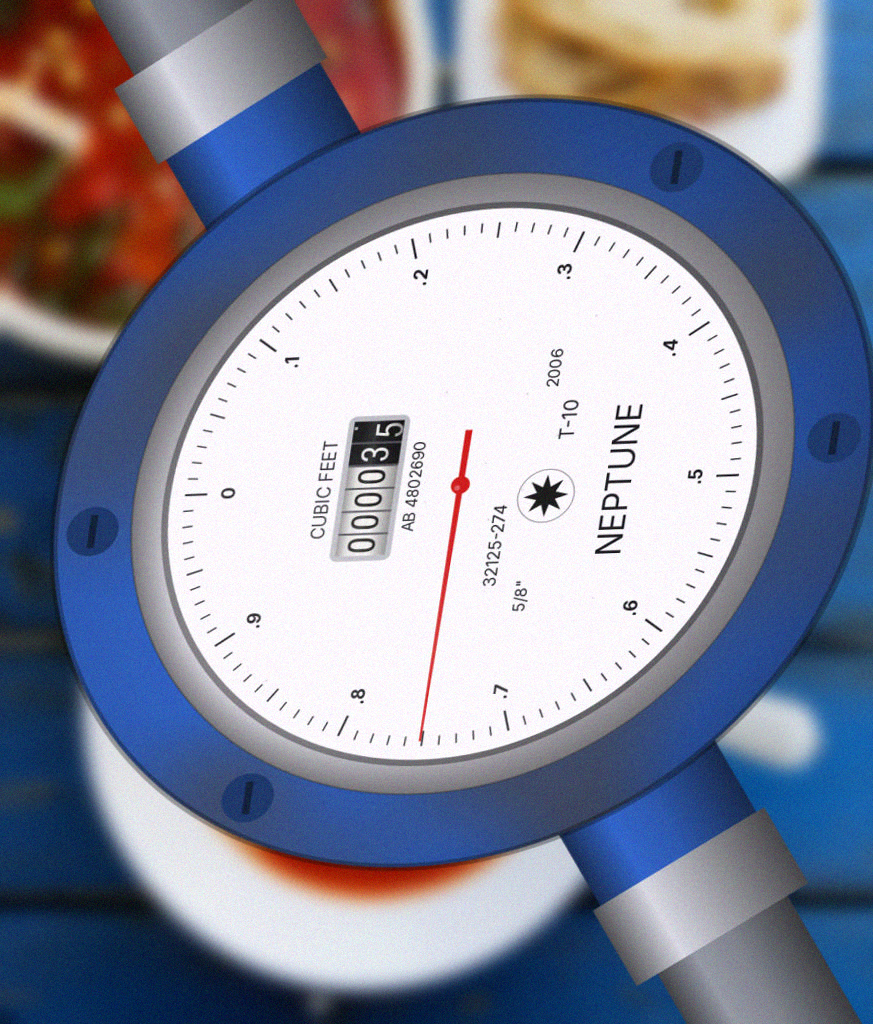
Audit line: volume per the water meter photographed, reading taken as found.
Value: 34.75 ft³
